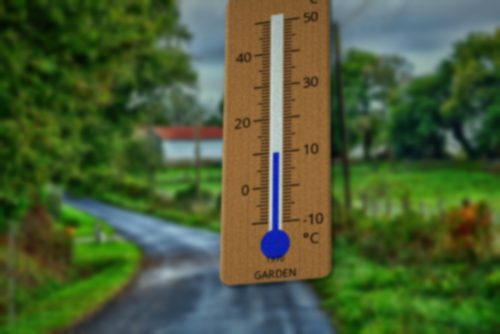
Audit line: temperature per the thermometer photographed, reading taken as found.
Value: 10 °C
